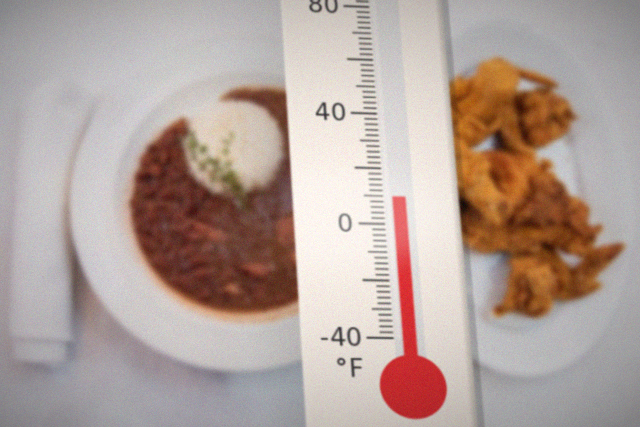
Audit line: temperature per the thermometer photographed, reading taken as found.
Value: 10 °F
